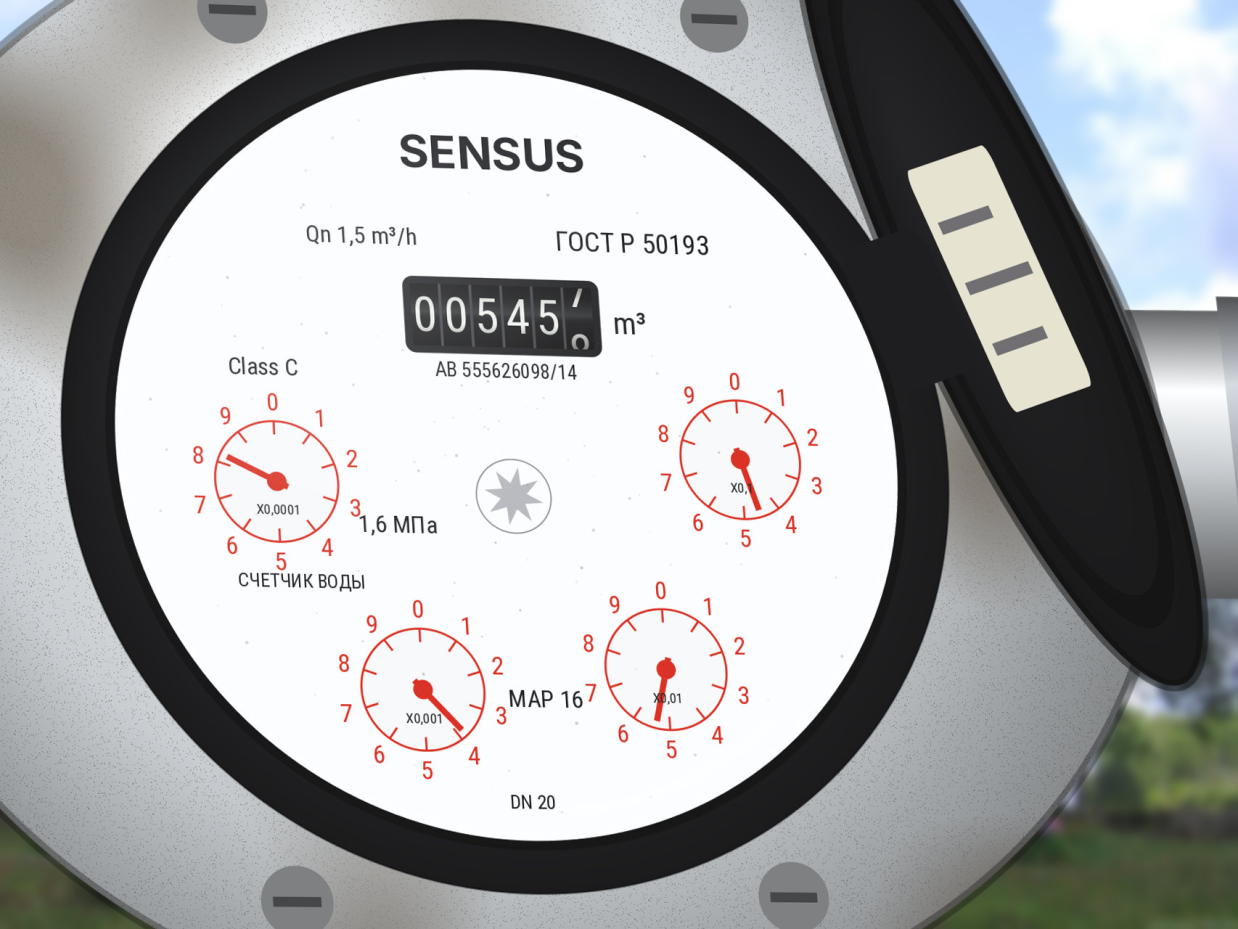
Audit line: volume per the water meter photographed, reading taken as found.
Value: 5457.4538 m³
